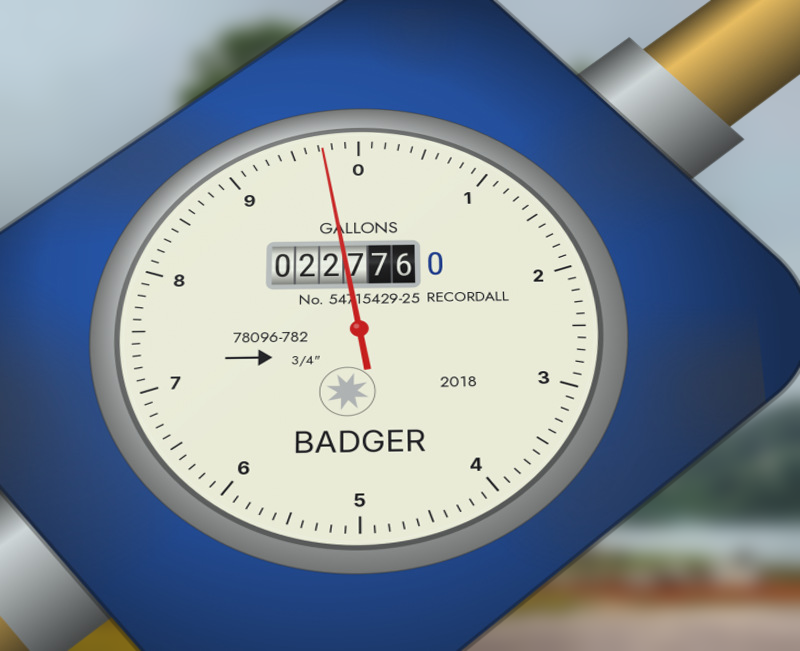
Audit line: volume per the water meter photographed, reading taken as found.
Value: 227759.7 gal
